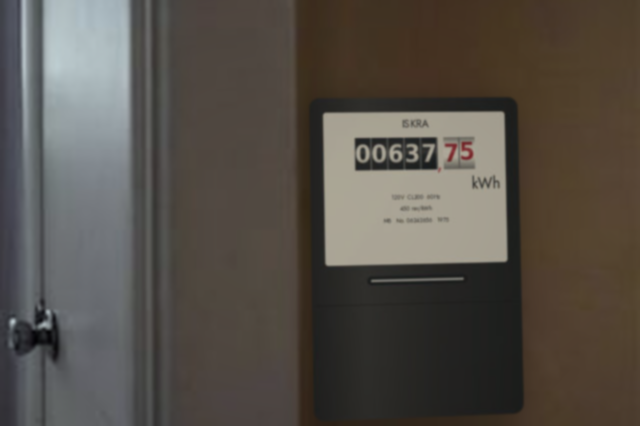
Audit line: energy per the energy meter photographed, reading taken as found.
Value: 637.75 kWh
